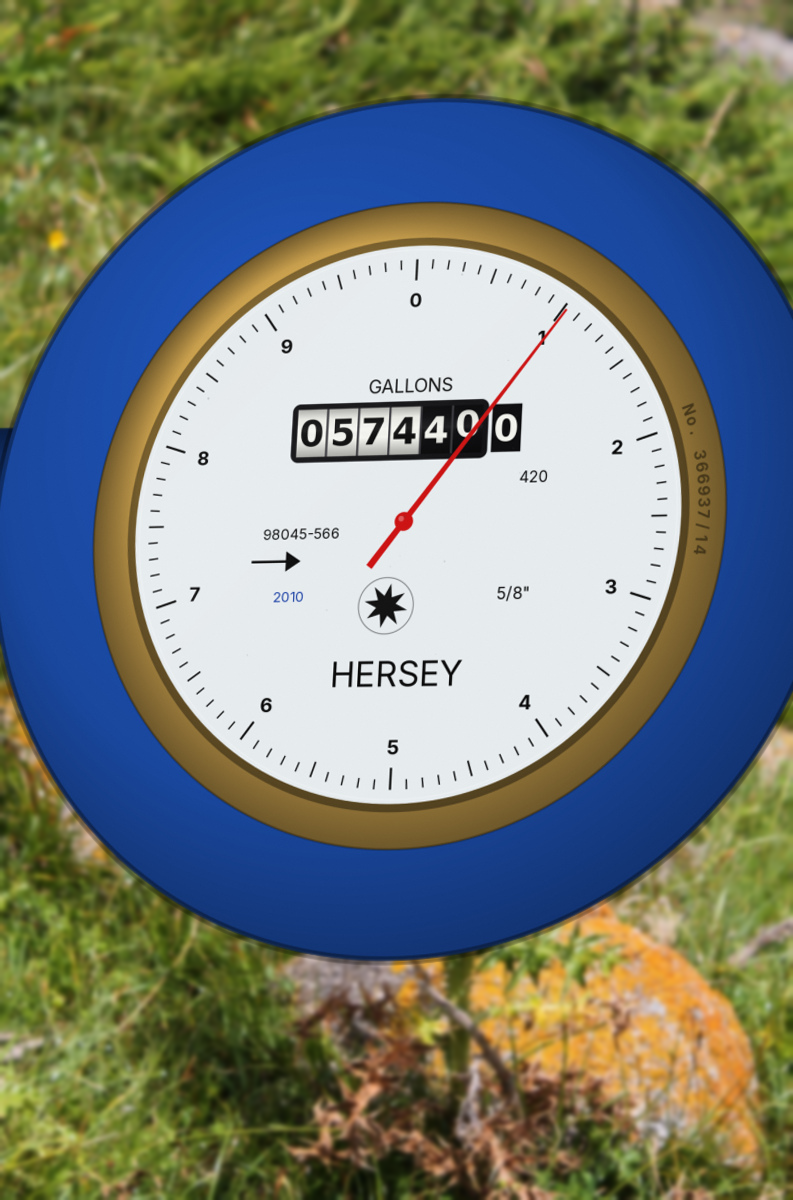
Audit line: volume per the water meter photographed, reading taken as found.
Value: 574401.0 gal
